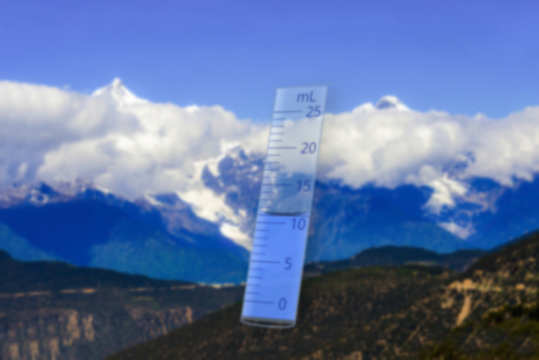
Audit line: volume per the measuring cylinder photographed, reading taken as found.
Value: 11 mL
